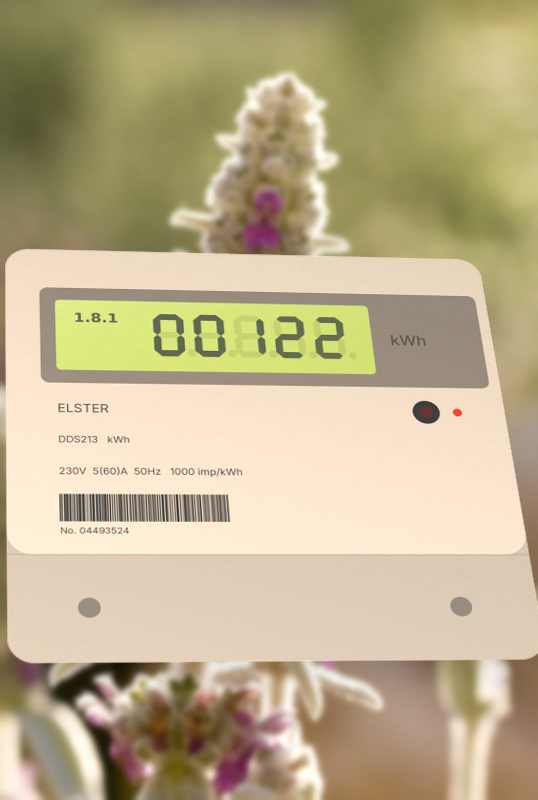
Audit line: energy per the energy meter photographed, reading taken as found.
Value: 122 kWh
